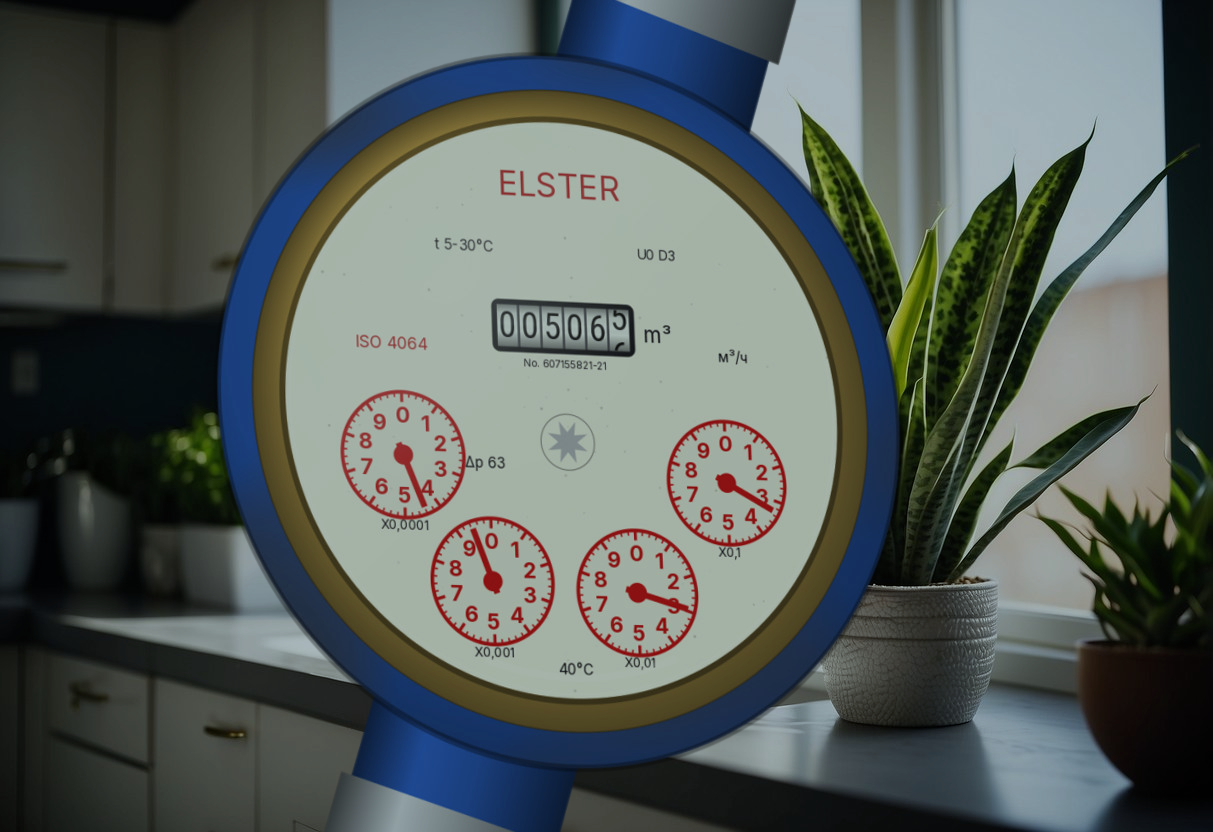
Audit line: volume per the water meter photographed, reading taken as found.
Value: 5065.3294 m³
